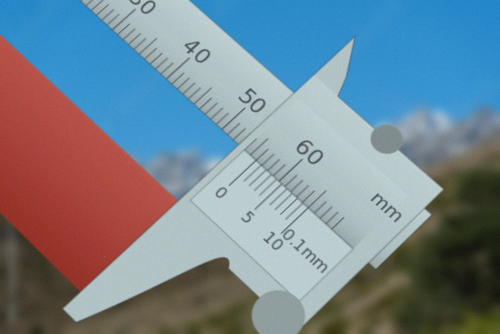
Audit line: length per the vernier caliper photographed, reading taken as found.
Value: 56.0 mm
